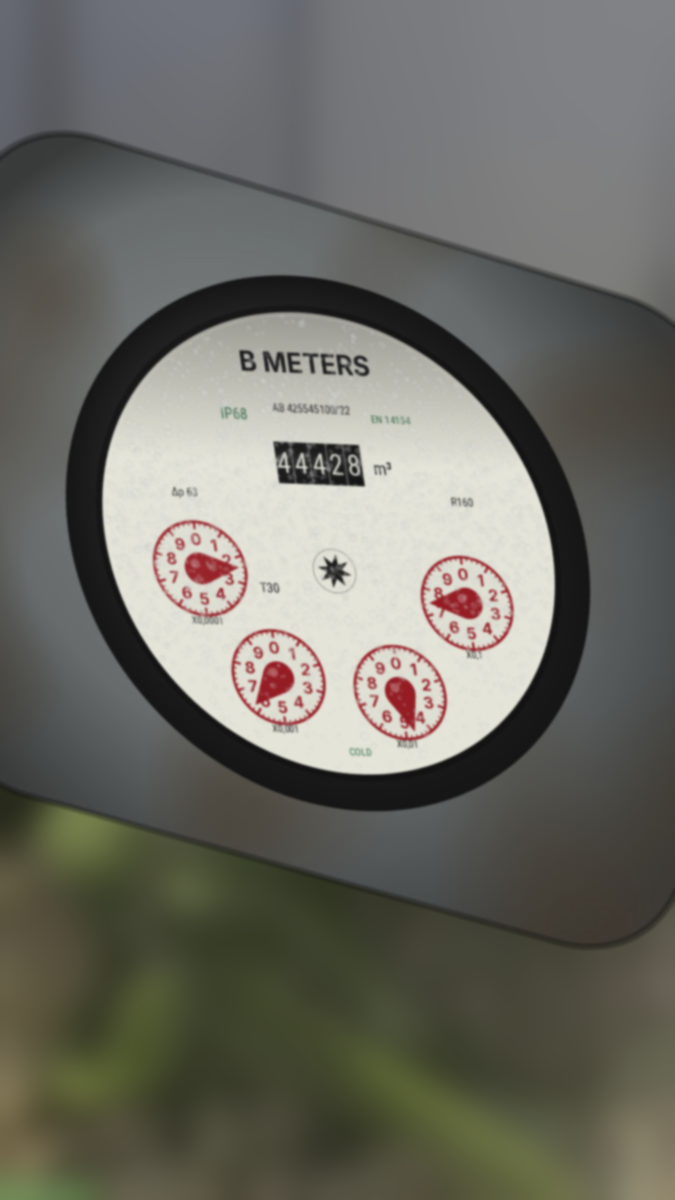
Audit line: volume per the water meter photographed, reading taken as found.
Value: 44428.7462 m³
